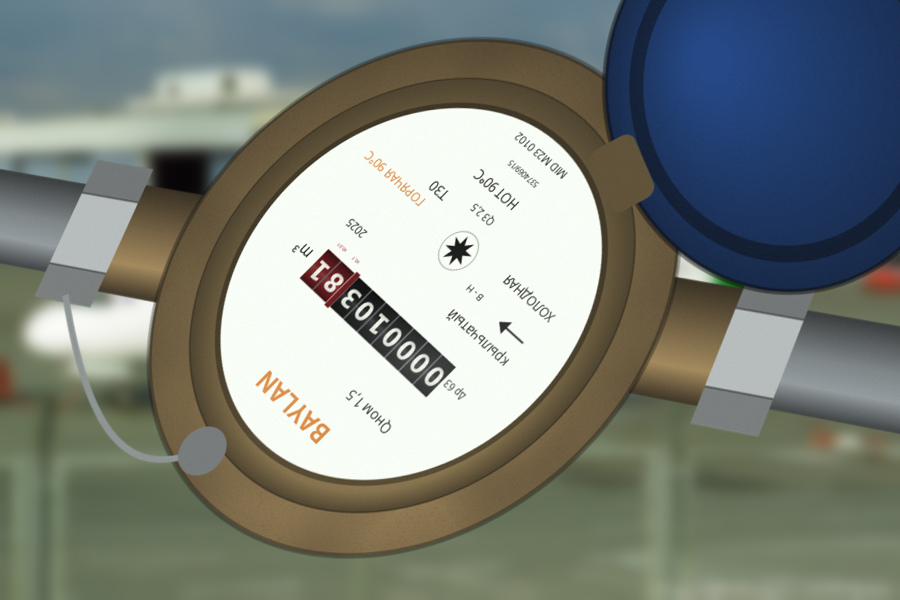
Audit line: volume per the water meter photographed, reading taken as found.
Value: 103.81 m³
